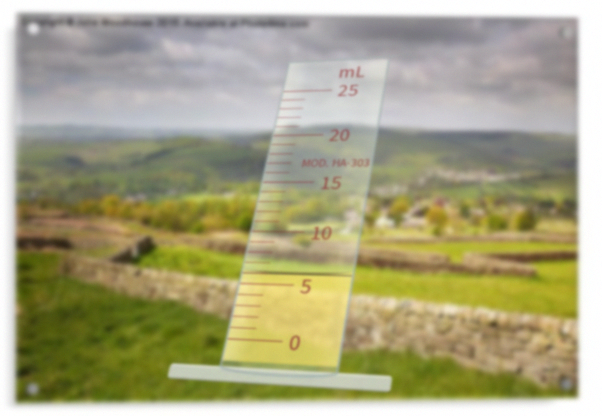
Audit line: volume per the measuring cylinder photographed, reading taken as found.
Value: 6 mL
